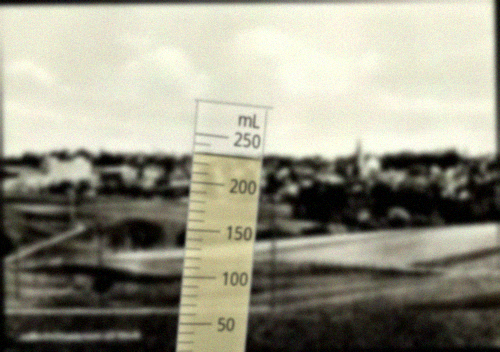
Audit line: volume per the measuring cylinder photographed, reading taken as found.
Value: 230 mL
